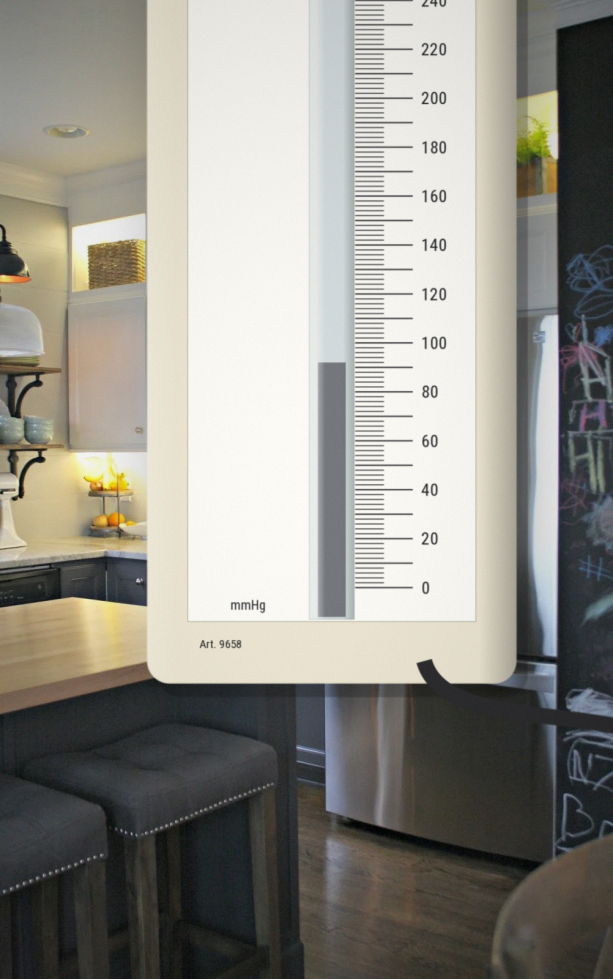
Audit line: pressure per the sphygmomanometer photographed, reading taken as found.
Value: 92 mmHg
